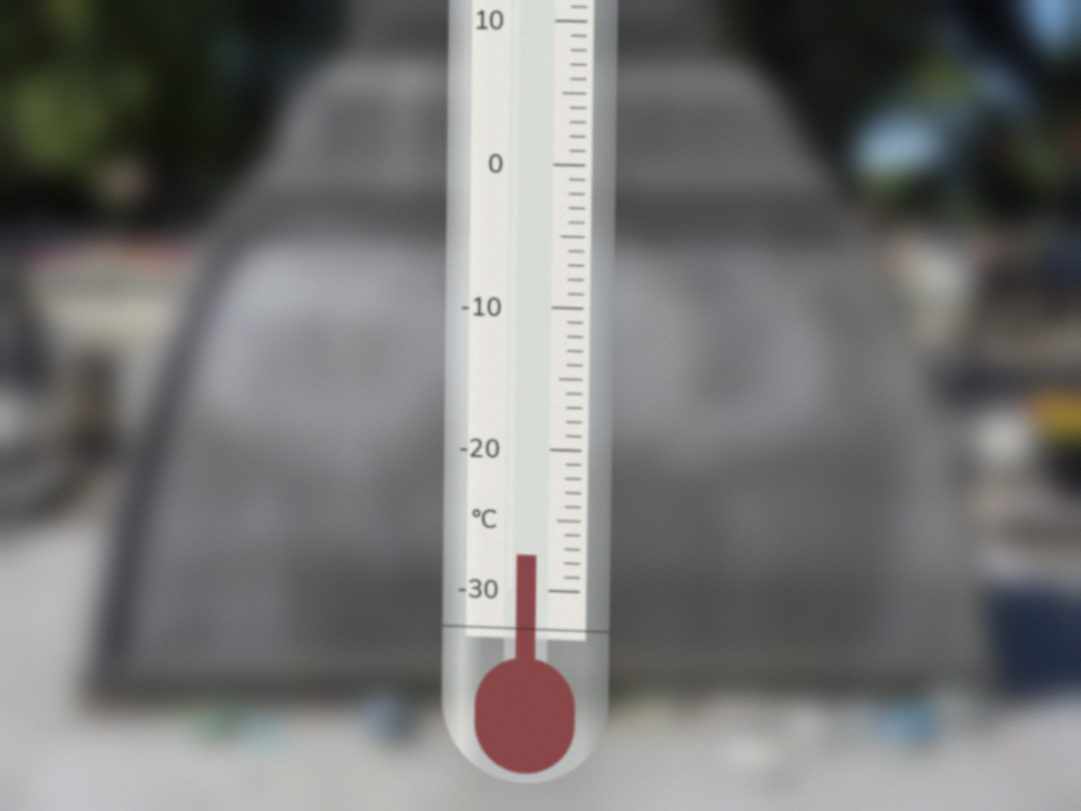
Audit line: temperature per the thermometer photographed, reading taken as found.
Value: -27.5 °C
